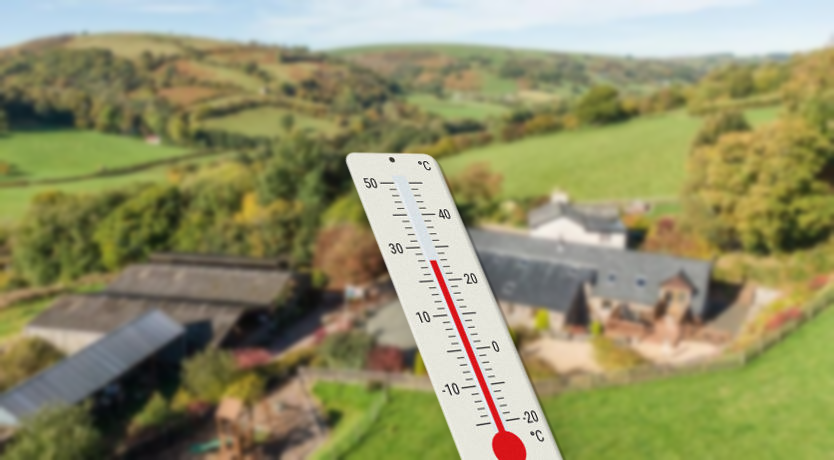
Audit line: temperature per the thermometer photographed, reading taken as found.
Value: 26 °C
